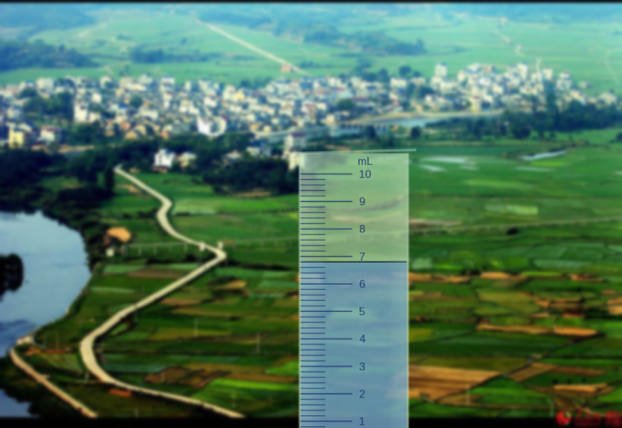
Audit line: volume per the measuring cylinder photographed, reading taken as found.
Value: 6.8 mL
